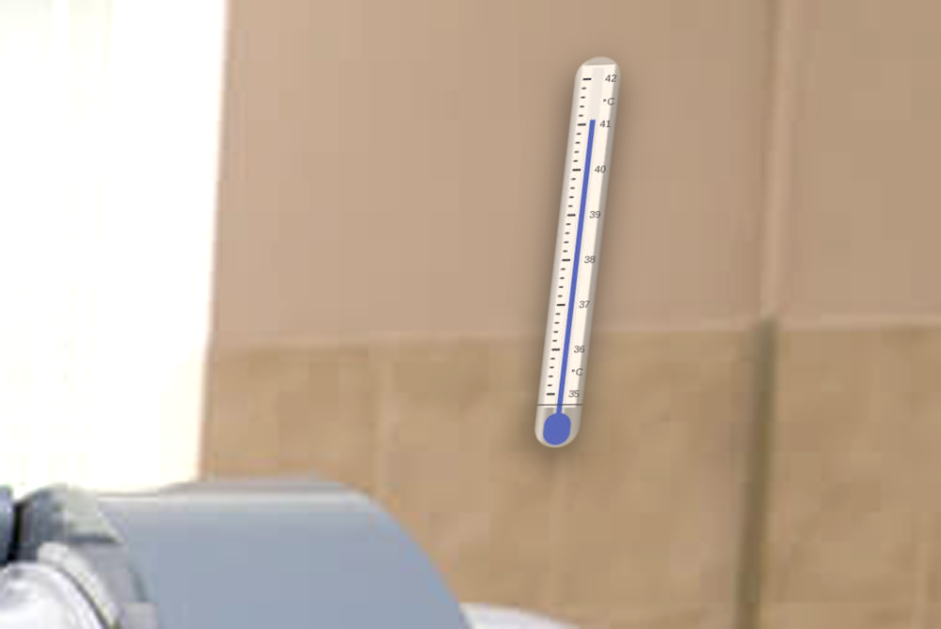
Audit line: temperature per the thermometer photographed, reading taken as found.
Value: 41.1 °C
